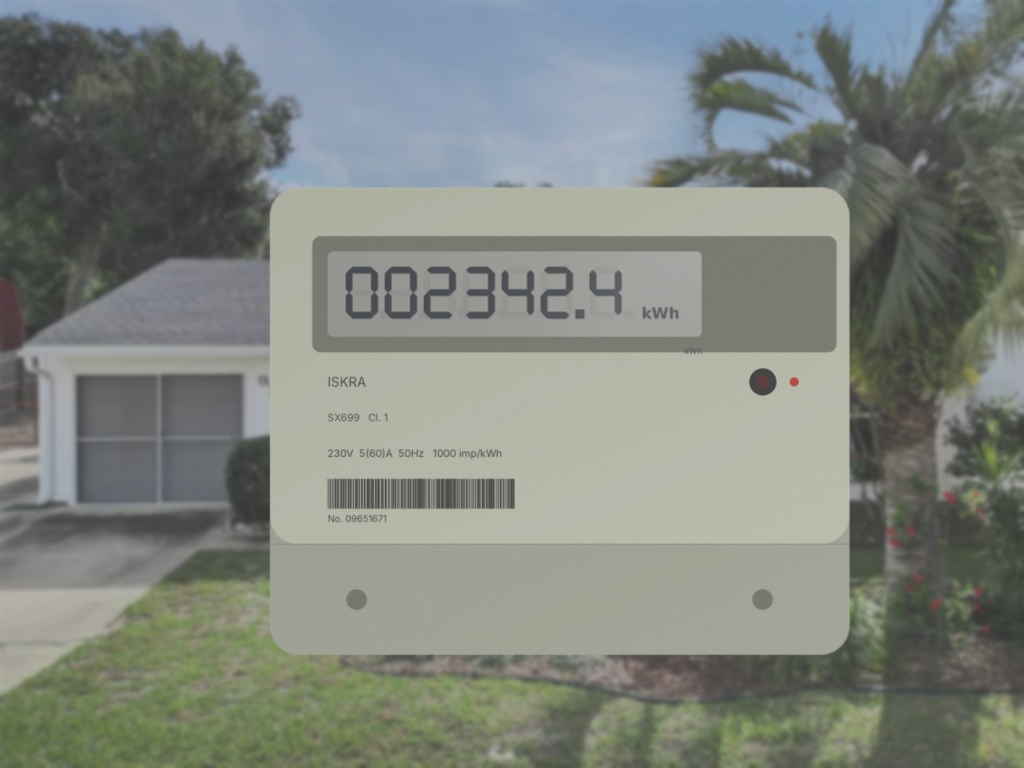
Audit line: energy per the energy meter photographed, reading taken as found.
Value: 2342.4 kWh
